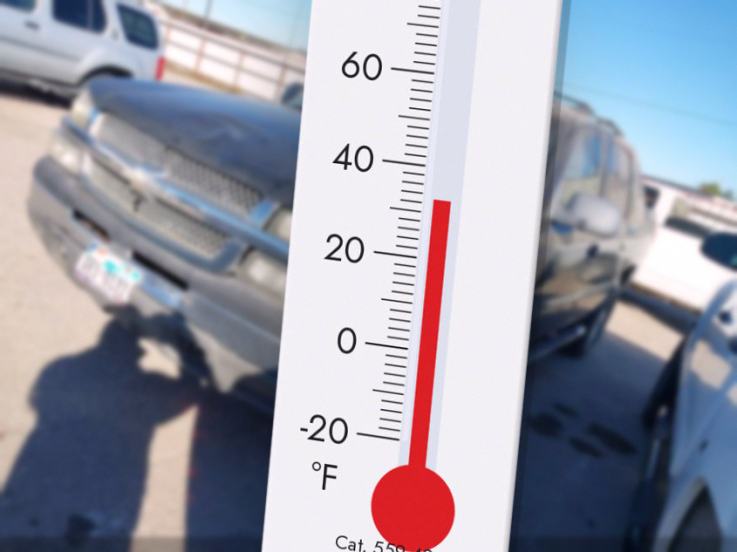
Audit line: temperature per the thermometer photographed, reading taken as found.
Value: 33 °F
